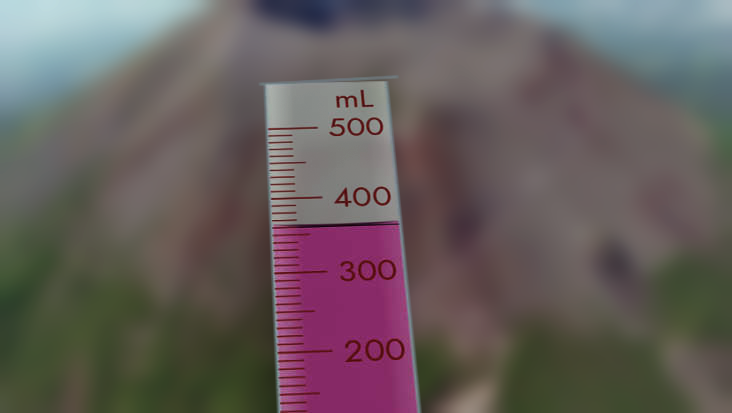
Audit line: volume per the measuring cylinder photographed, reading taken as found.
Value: 360 mL
